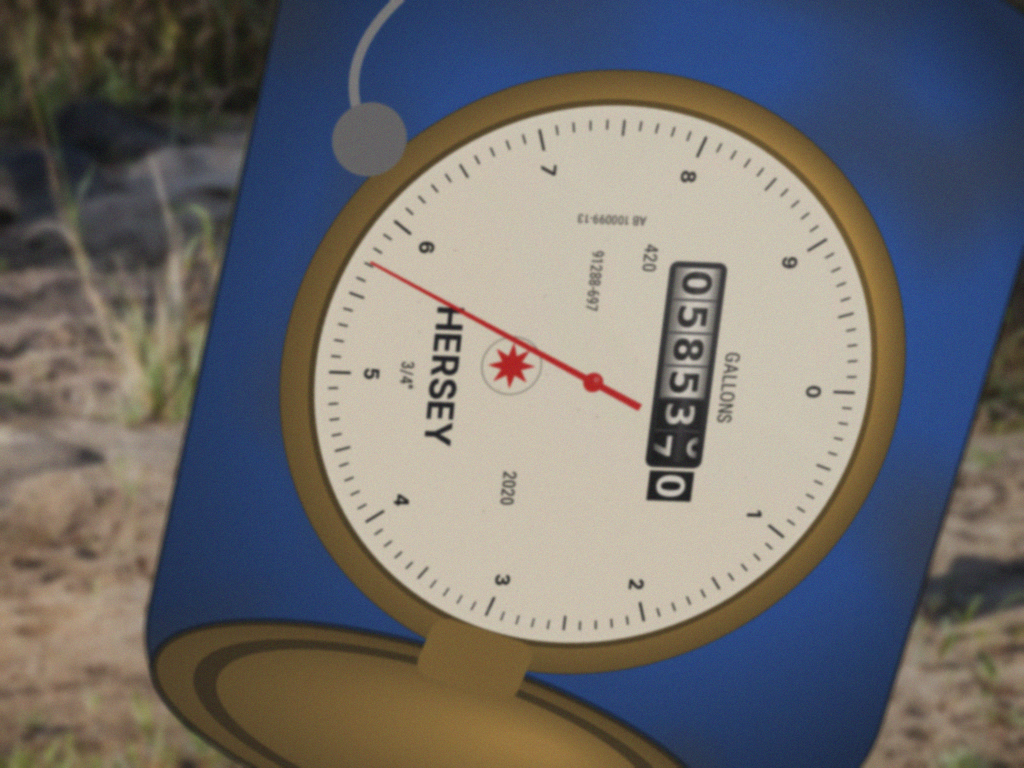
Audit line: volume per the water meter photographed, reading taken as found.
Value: 585365.7 gal
